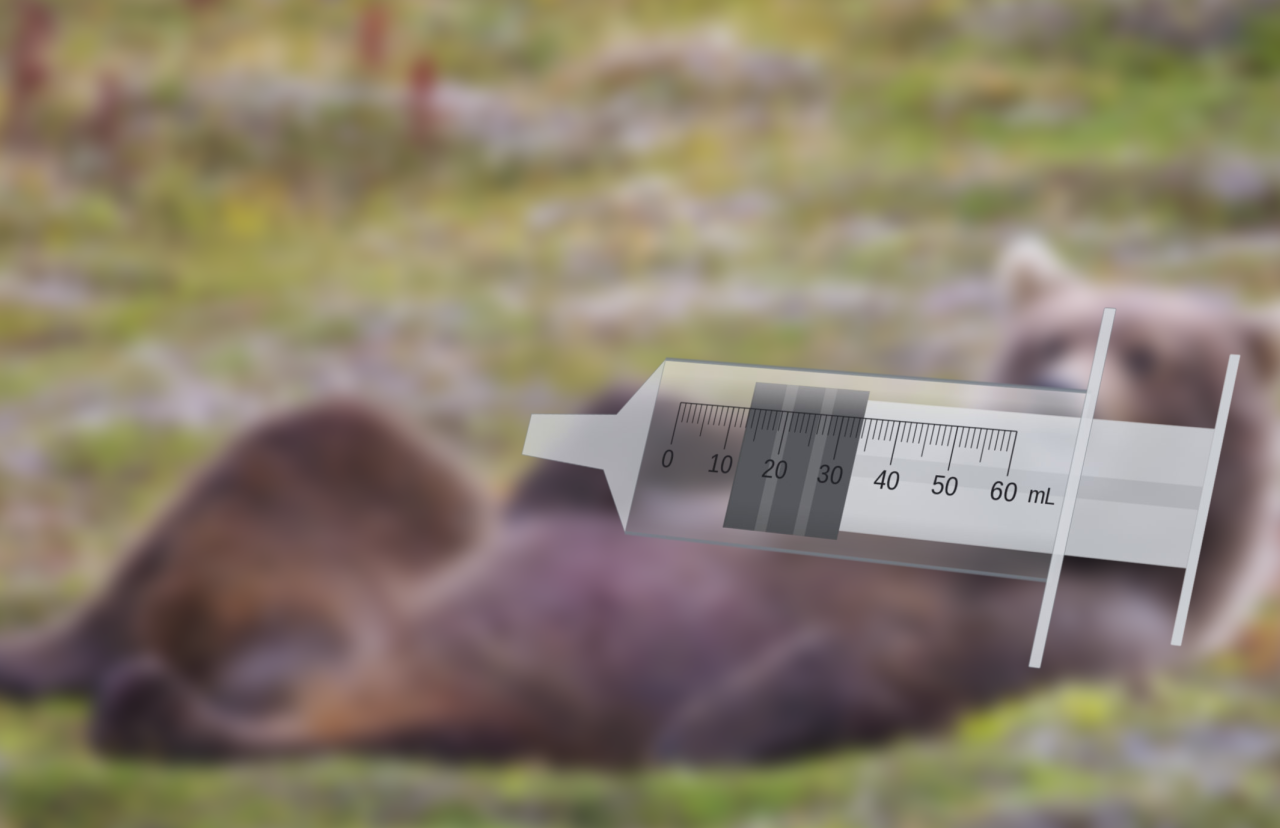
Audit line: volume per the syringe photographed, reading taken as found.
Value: 13 mL
